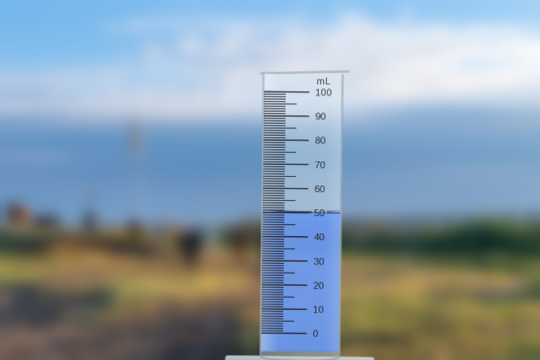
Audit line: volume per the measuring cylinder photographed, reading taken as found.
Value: 50 mL
